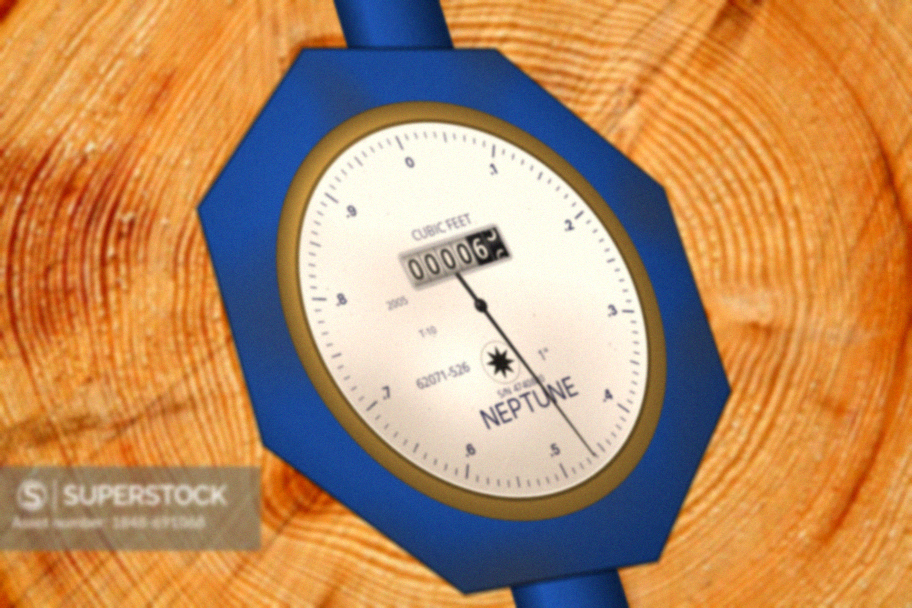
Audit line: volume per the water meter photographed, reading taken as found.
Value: 65.46 ft³
